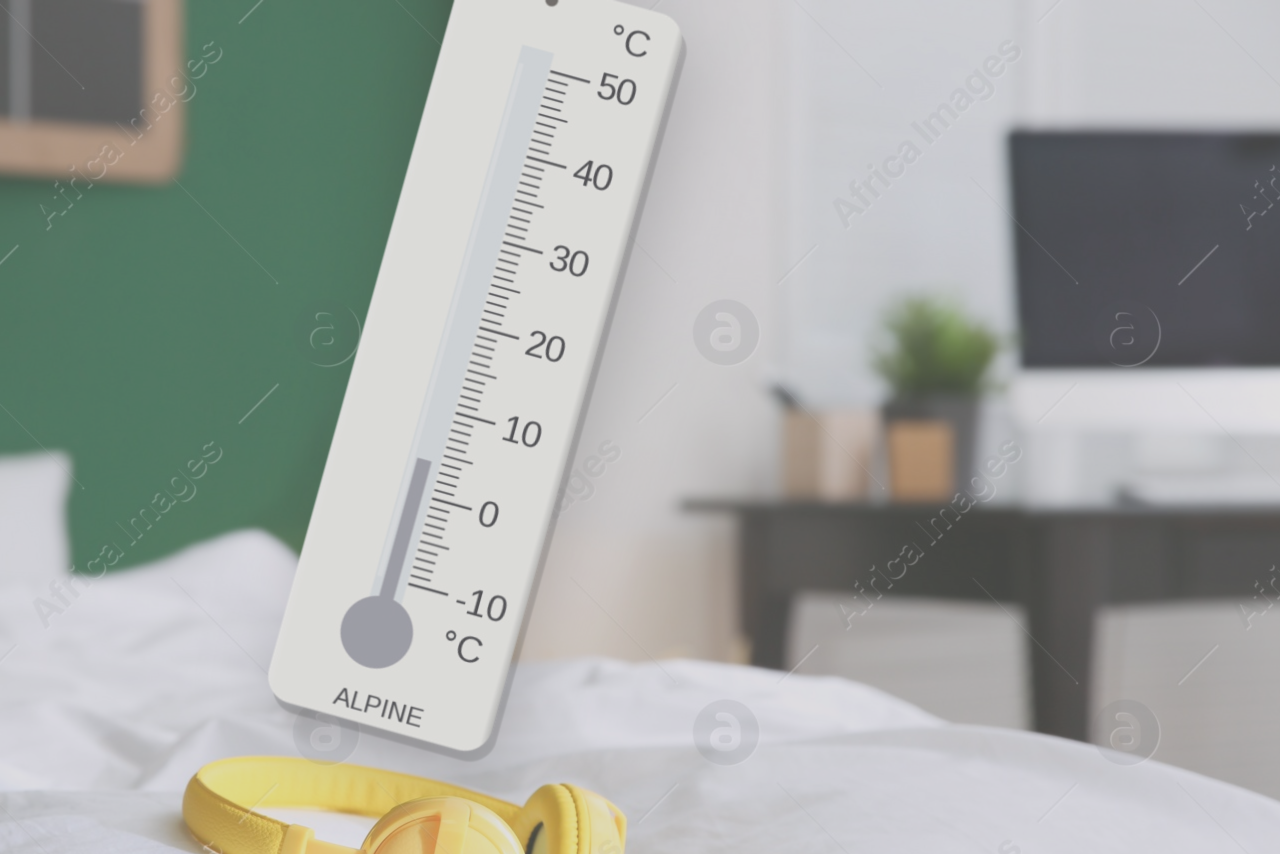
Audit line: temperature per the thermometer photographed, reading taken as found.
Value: 4 °C
